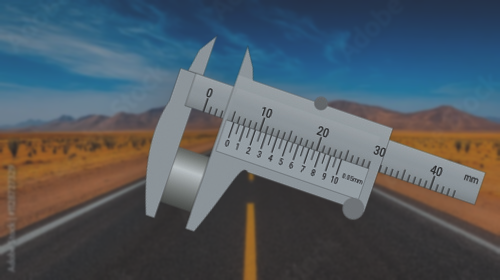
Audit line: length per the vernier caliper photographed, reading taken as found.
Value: 5.4 mm
